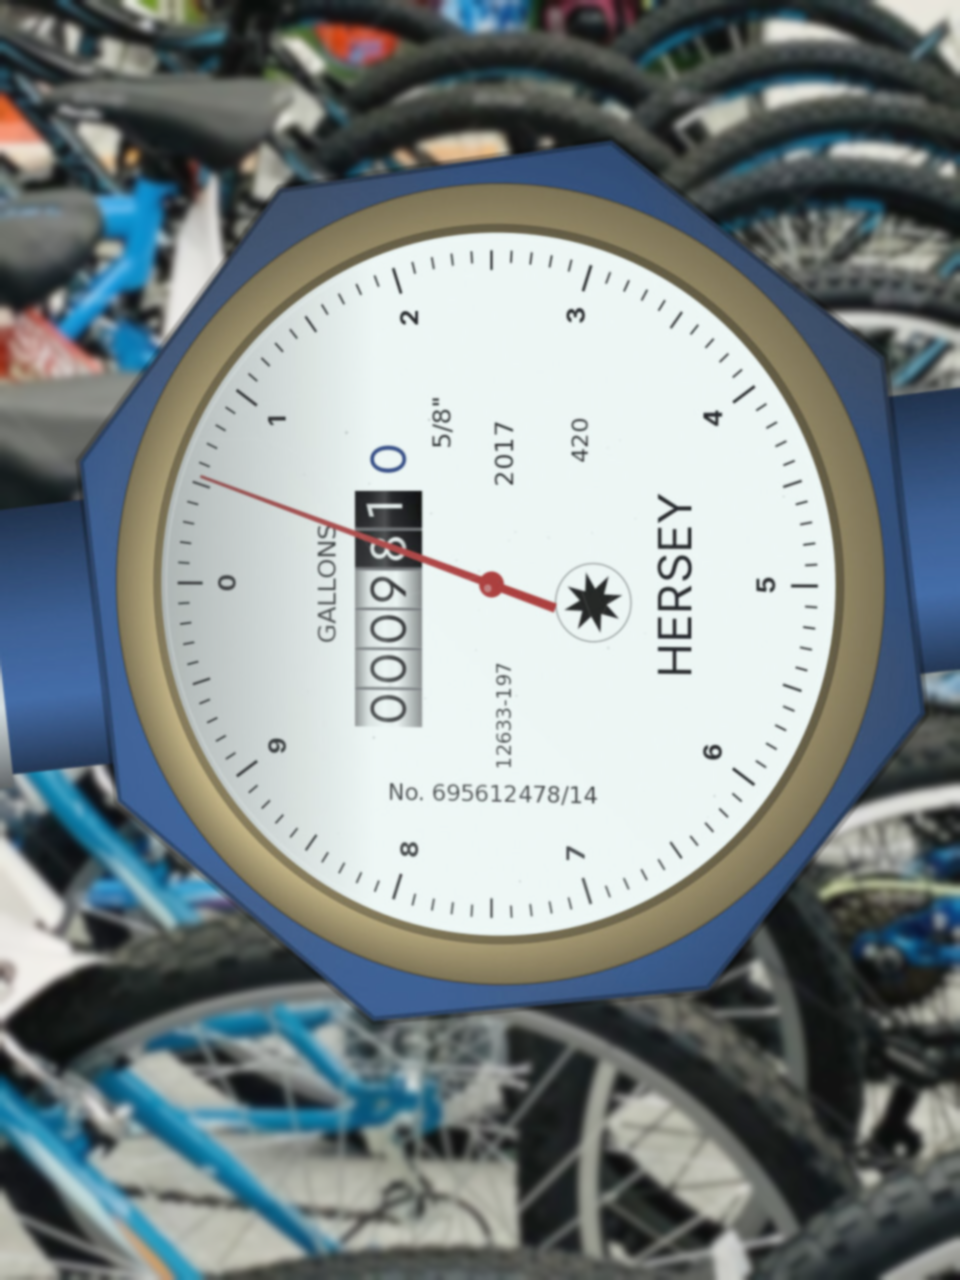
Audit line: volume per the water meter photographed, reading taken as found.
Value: 9810.5 gal
